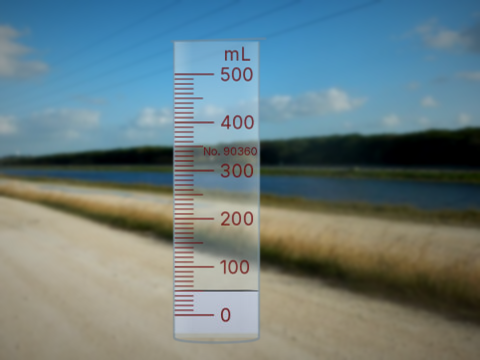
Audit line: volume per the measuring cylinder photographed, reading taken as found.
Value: 50 mL
